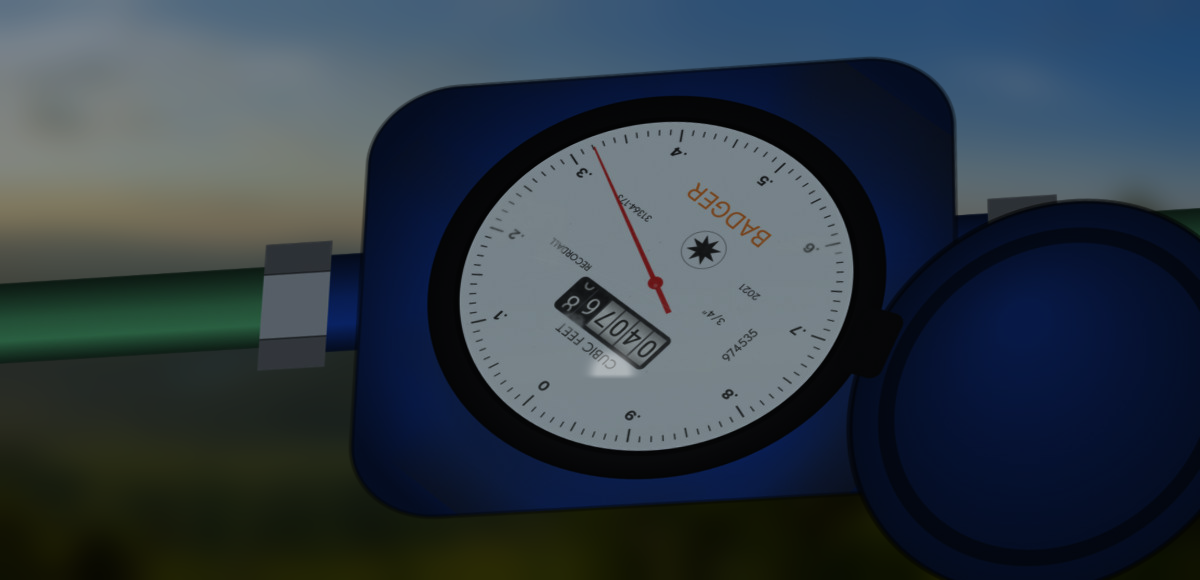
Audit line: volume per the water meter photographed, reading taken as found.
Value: 40768.32 ft³
